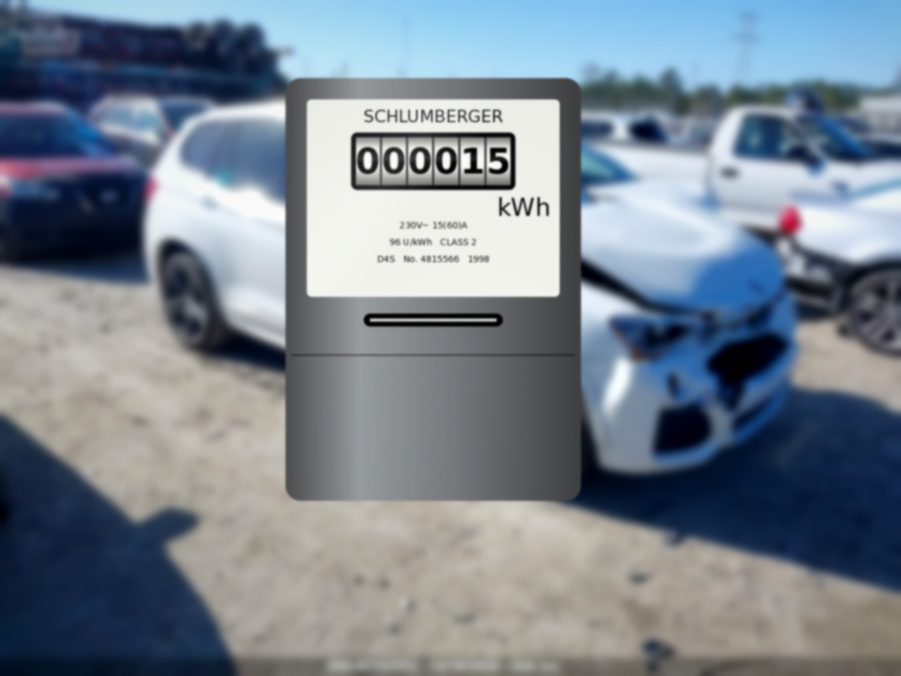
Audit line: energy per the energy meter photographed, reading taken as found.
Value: 15 kWh
